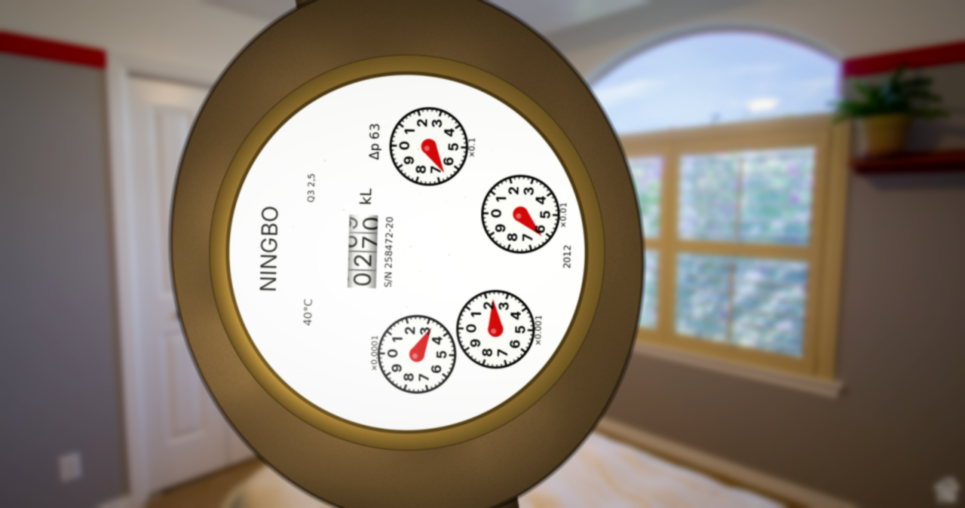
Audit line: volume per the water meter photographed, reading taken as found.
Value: 269.6623 kL
